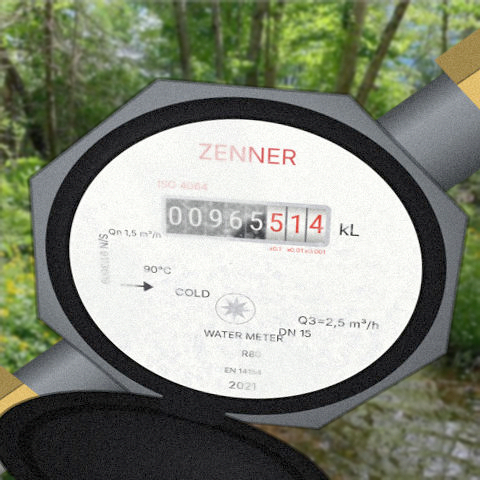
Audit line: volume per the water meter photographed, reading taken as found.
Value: 965.514 kL
